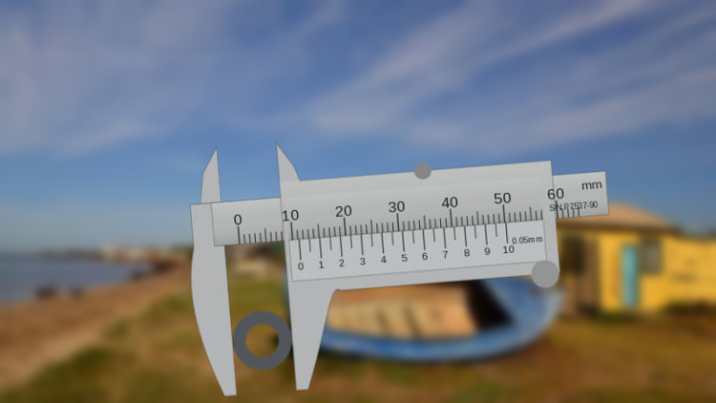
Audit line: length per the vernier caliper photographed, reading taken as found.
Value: 11.2 mm
